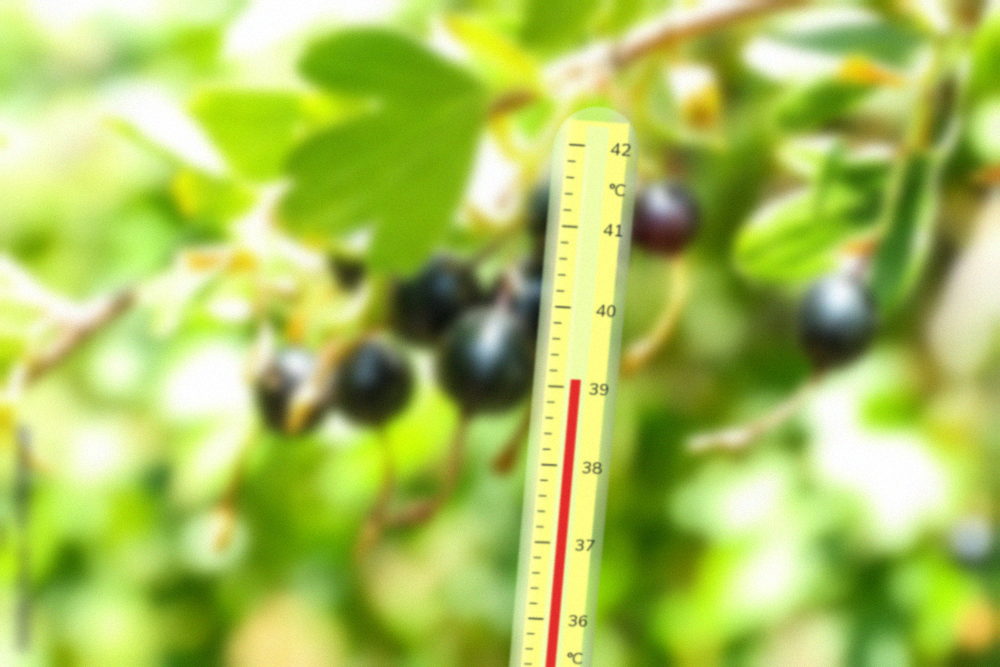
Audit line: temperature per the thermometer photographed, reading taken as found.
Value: 39.1 °C
